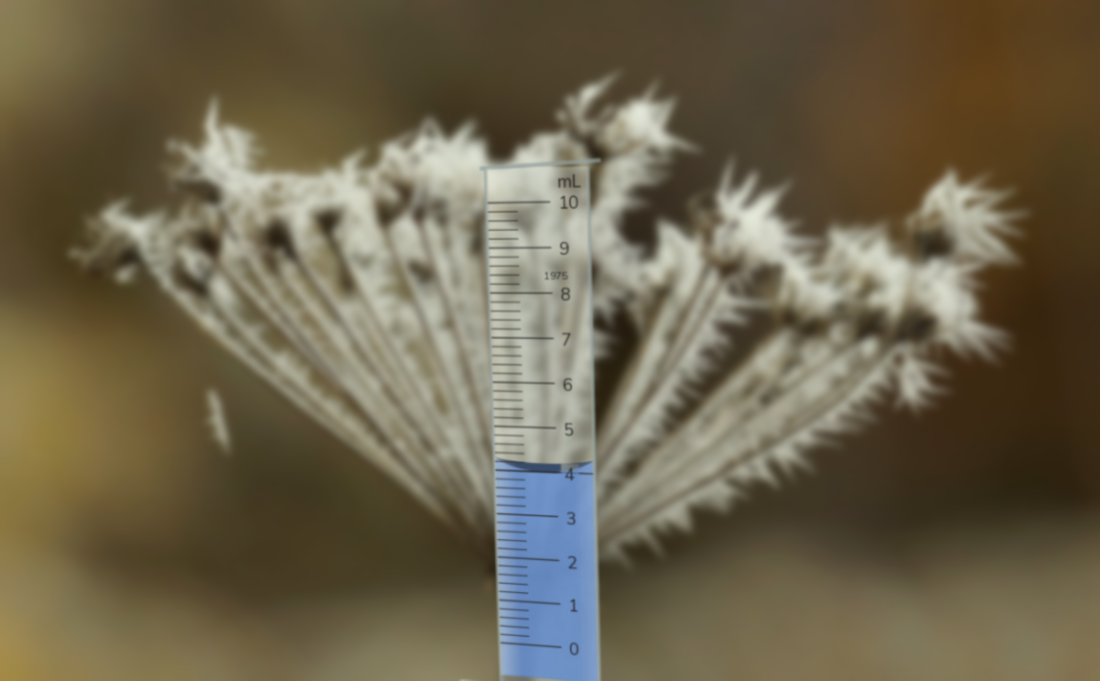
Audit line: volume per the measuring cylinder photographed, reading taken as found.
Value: 4 mL
